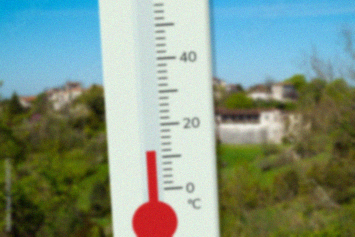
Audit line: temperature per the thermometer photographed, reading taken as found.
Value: 12 °C
